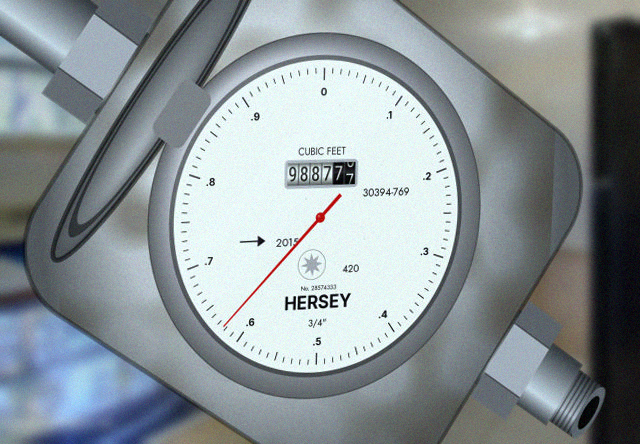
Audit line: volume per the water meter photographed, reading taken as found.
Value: 988776.62 ft³
